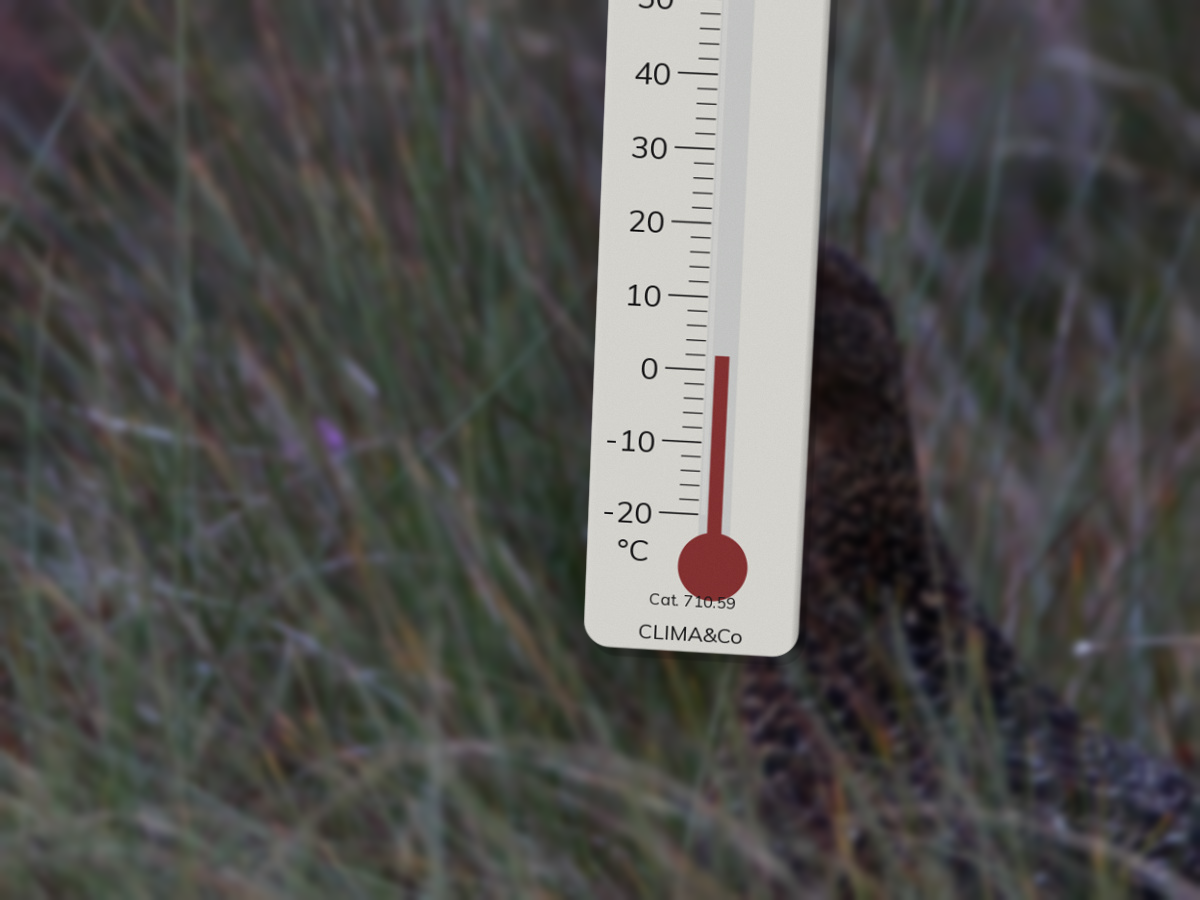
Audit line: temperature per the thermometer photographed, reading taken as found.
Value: 2 °C
